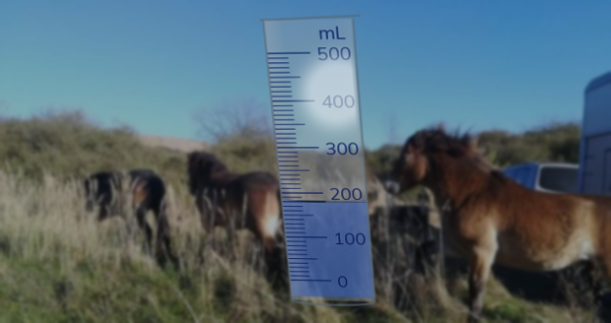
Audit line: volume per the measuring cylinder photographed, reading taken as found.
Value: 180 mL
